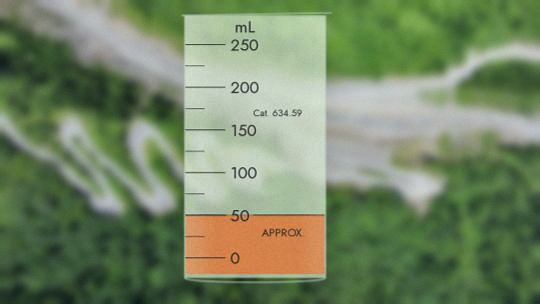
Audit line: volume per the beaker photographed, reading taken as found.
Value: 50 mL
